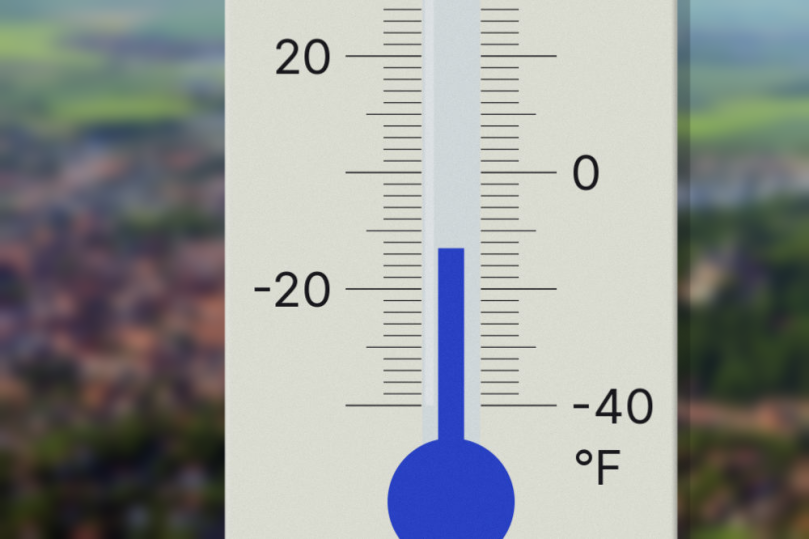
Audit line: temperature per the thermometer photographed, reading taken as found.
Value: -13 °F
